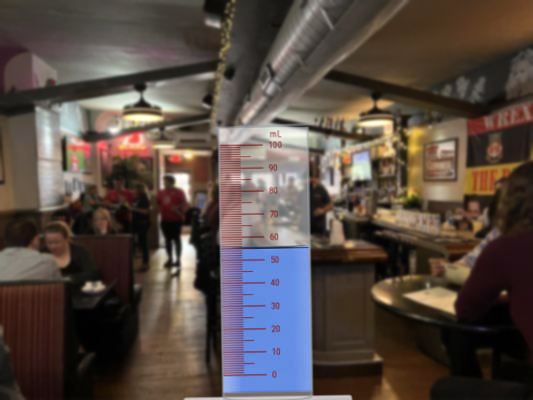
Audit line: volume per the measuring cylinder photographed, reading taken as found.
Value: 55 mL
